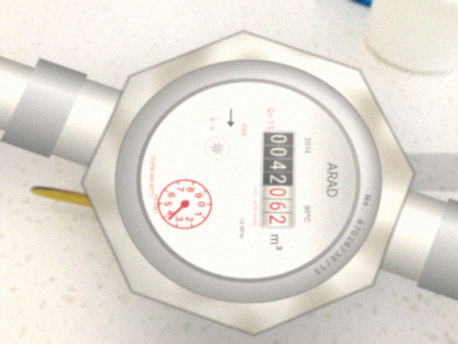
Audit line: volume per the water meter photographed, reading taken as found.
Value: 42.0623 m³
